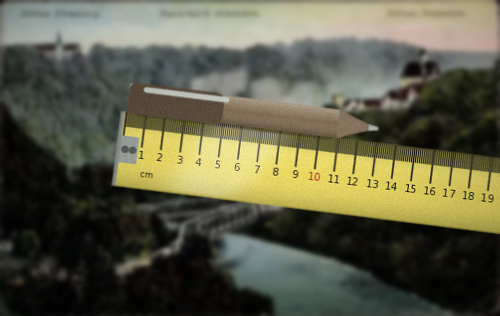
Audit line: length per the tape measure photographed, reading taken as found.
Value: 13 cm
